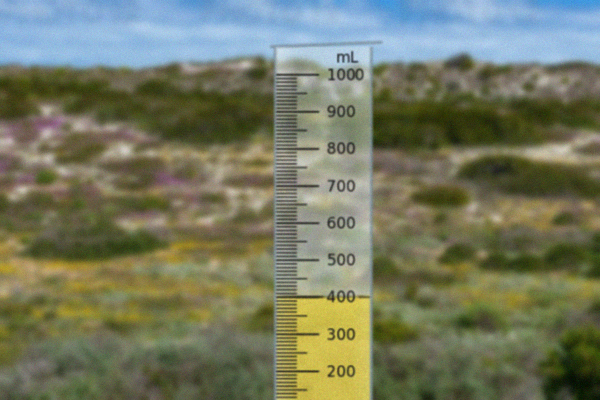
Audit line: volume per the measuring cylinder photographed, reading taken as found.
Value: 400 mL
